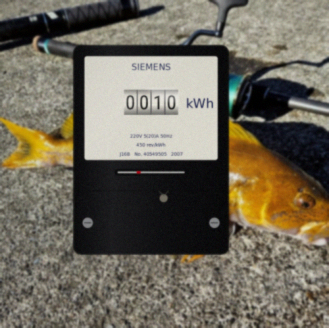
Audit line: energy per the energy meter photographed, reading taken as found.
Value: 10 kWh
